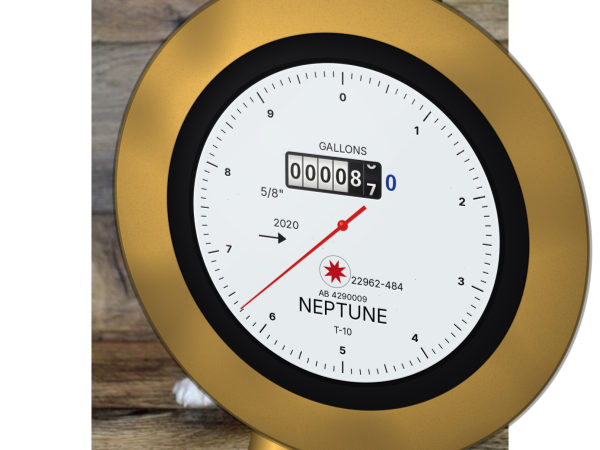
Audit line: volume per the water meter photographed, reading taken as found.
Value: 866.3 gal
